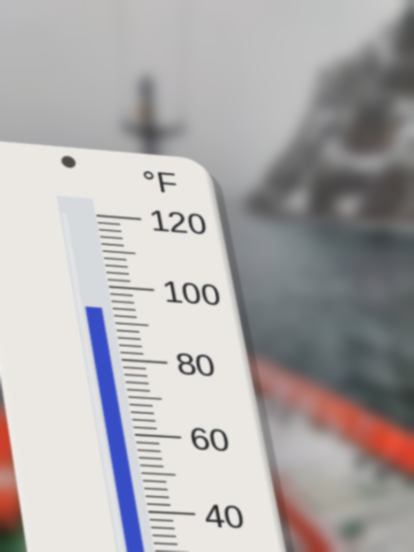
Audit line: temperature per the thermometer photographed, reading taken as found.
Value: 94 °F
